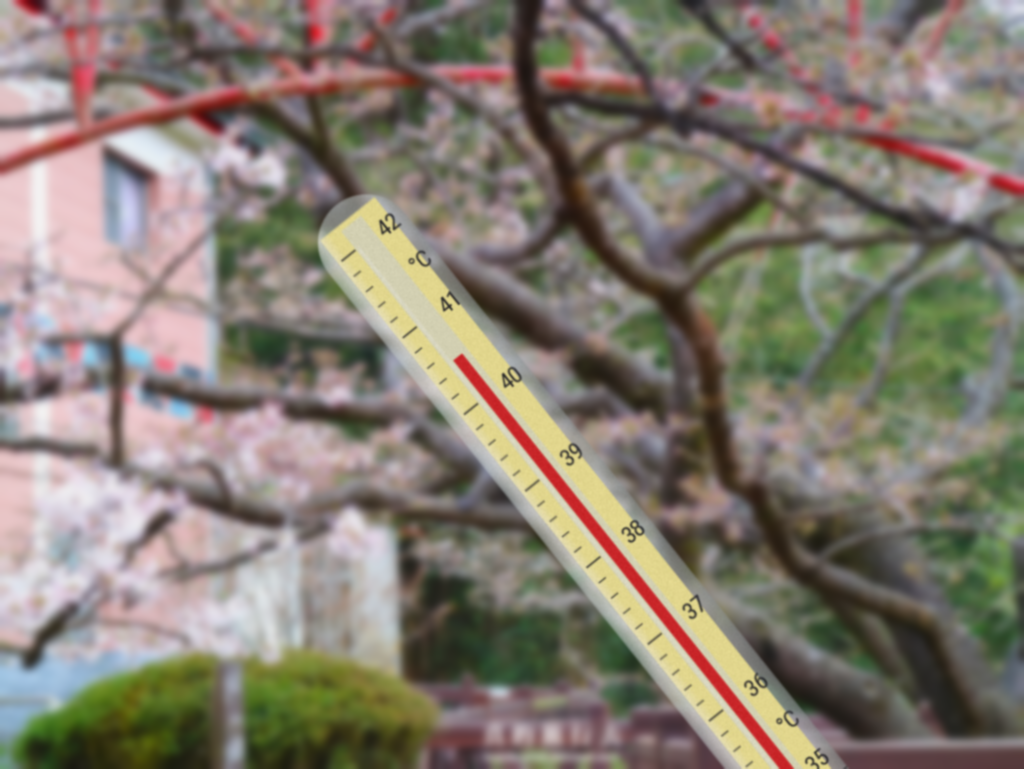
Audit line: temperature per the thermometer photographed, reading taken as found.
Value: 40.5 °C
